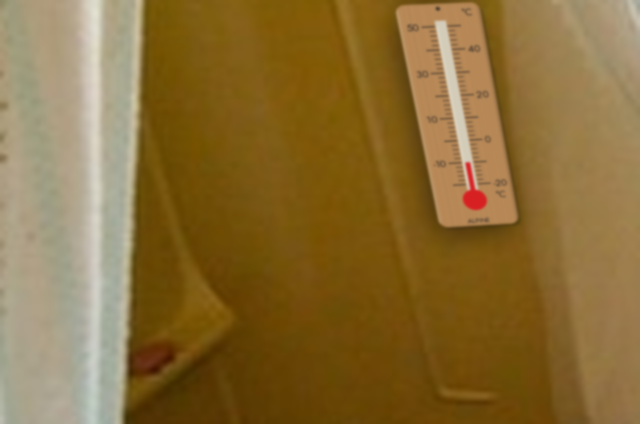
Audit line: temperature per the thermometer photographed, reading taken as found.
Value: -10 °C
